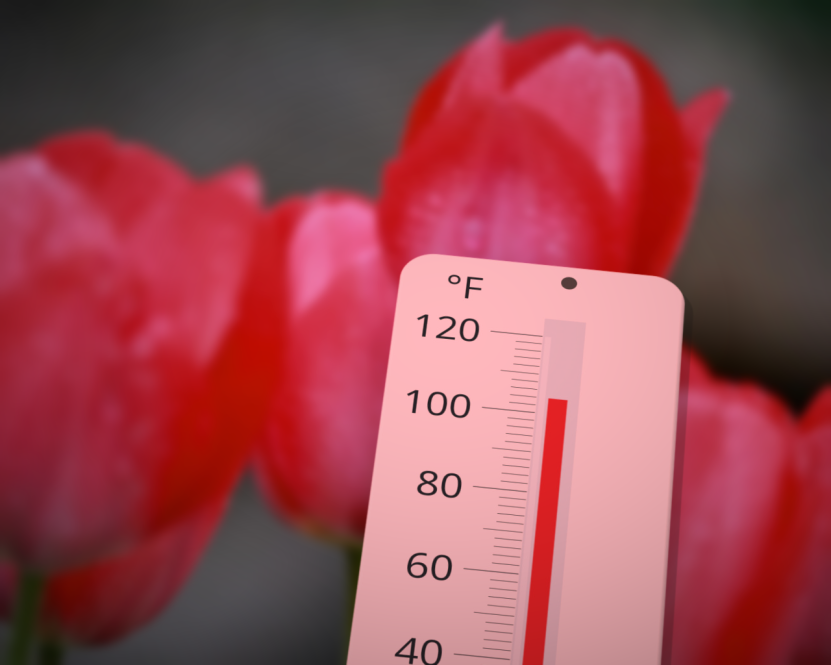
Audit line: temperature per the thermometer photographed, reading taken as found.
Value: 104 °F
